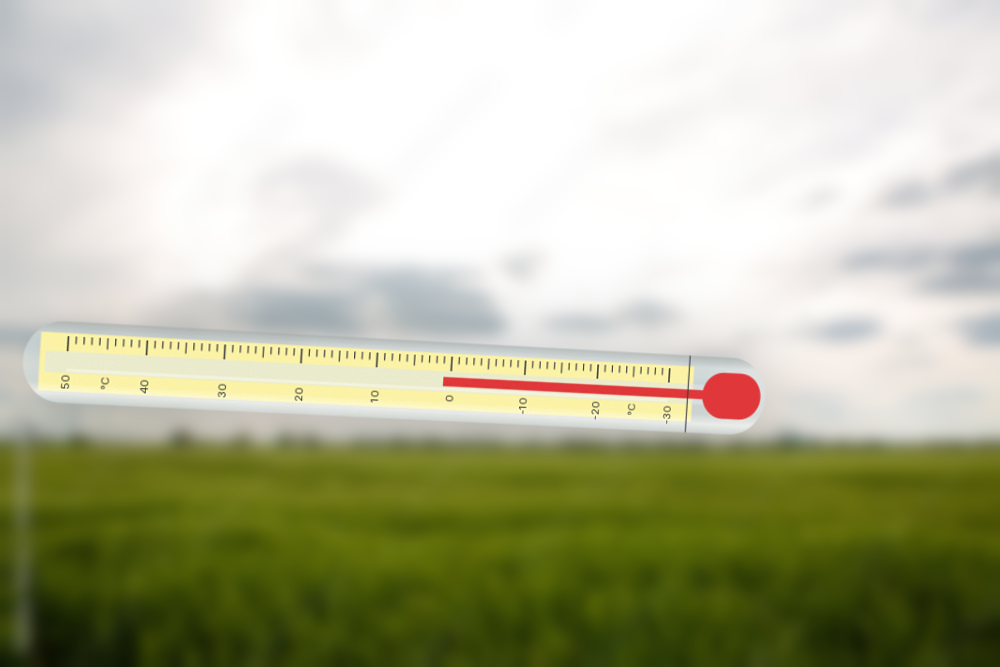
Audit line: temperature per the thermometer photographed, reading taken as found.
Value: 1 °C
